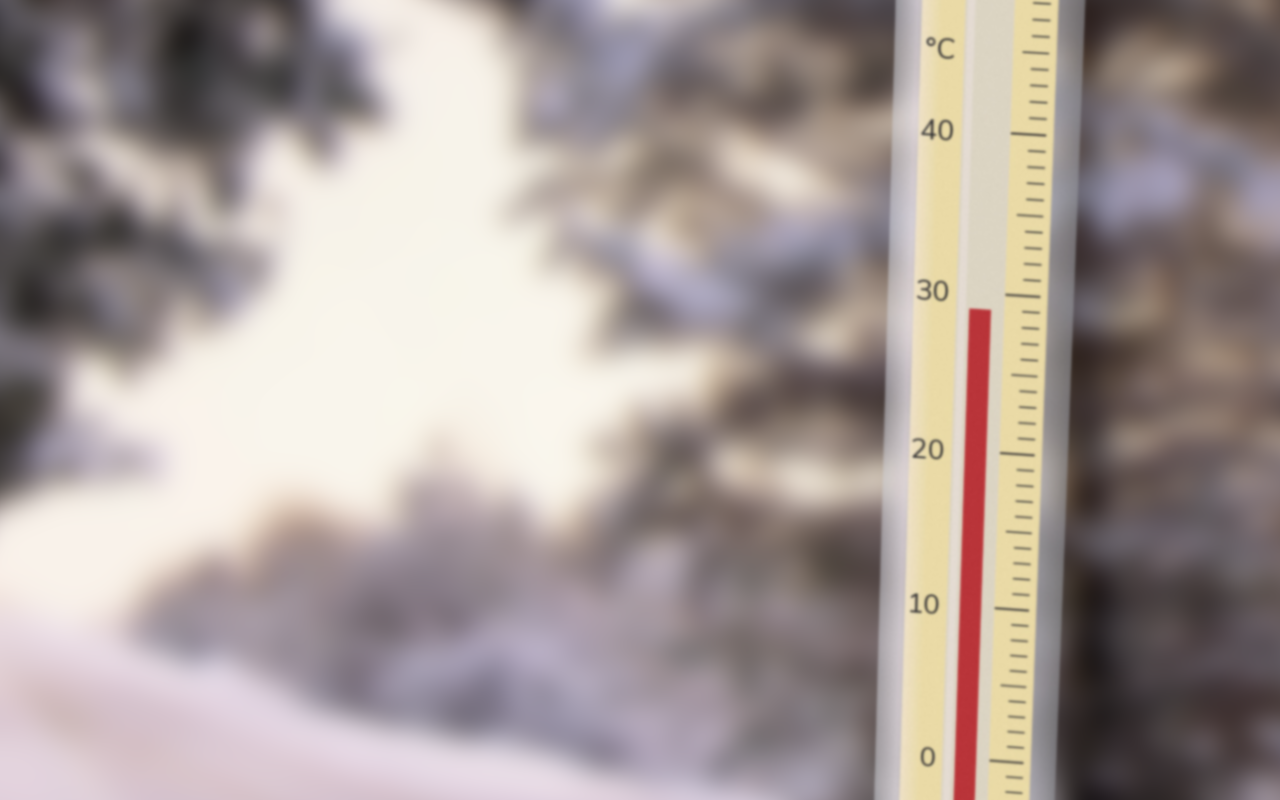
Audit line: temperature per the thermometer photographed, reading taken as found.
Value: 29 °C
